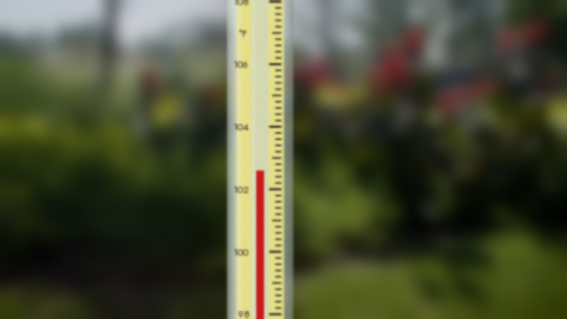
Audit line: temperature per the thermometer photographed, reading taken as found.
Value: 102.6 °F
